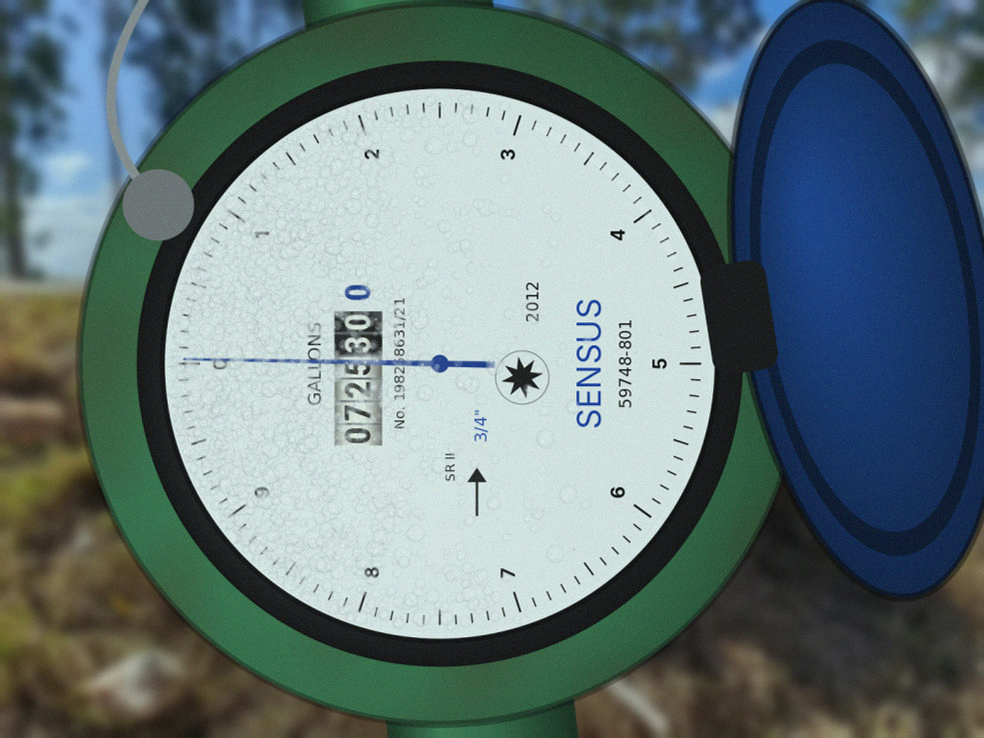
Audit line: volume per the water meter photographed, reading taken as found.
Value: 725300.0 gal
